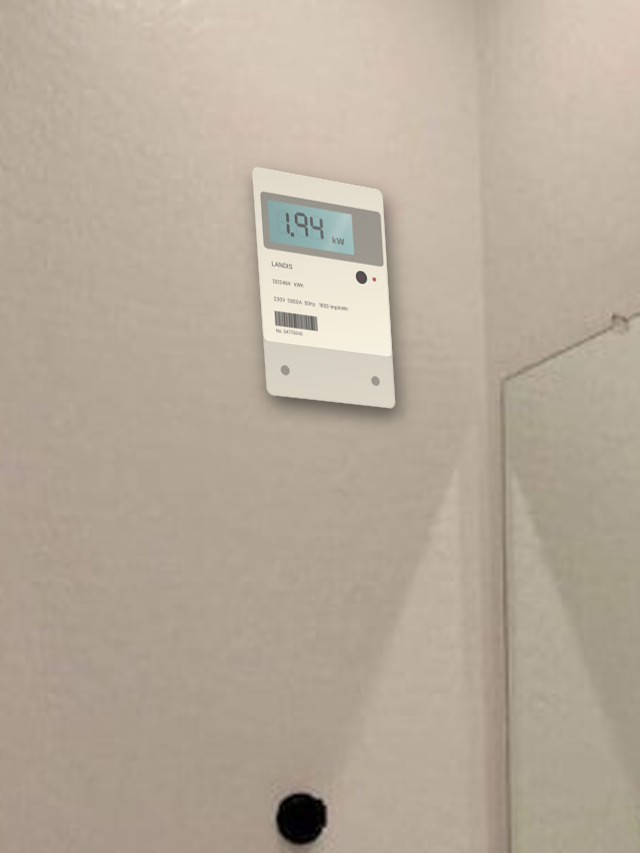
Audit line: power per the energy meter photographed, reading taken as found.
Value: 1.94 kW
